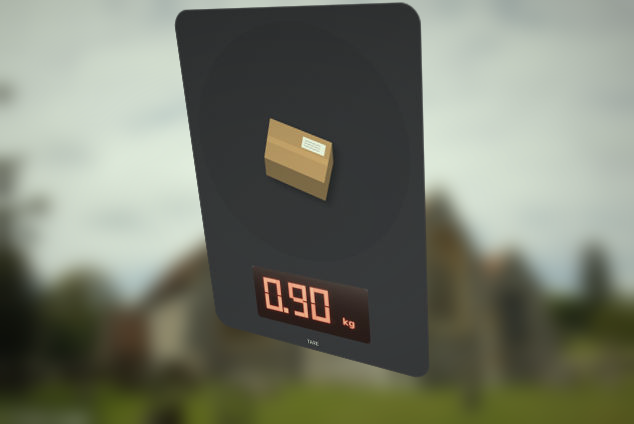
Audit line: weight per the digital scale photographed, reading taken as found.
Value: 0.90 kg
